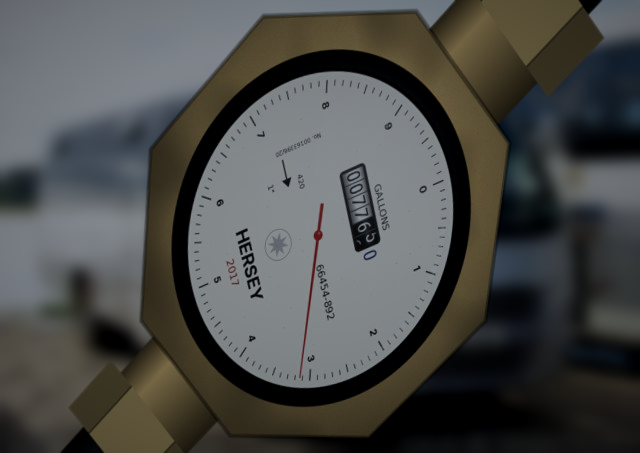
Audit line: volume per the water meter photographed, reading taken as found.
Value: 77653.1 gal
